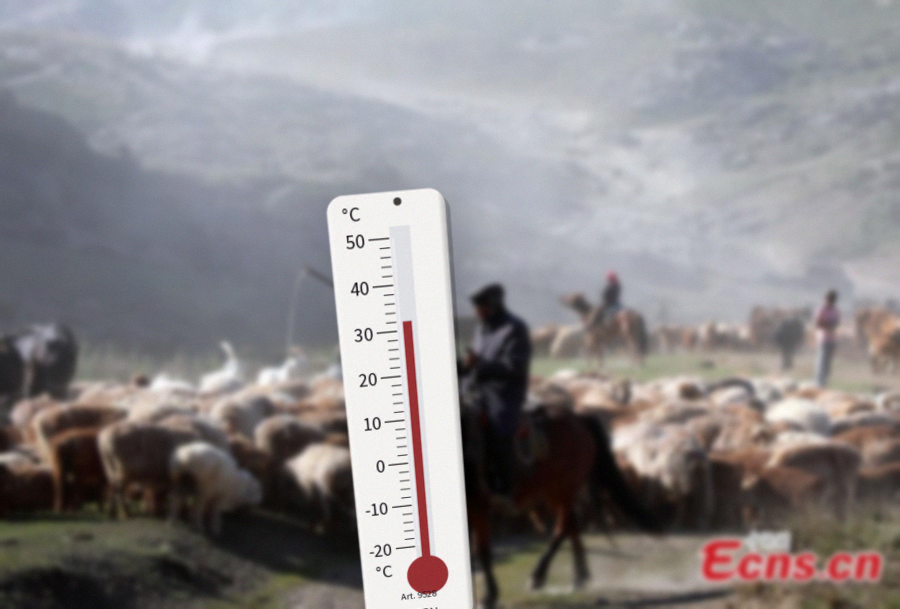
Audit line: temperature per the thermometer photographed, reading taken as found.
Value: 32 °C
